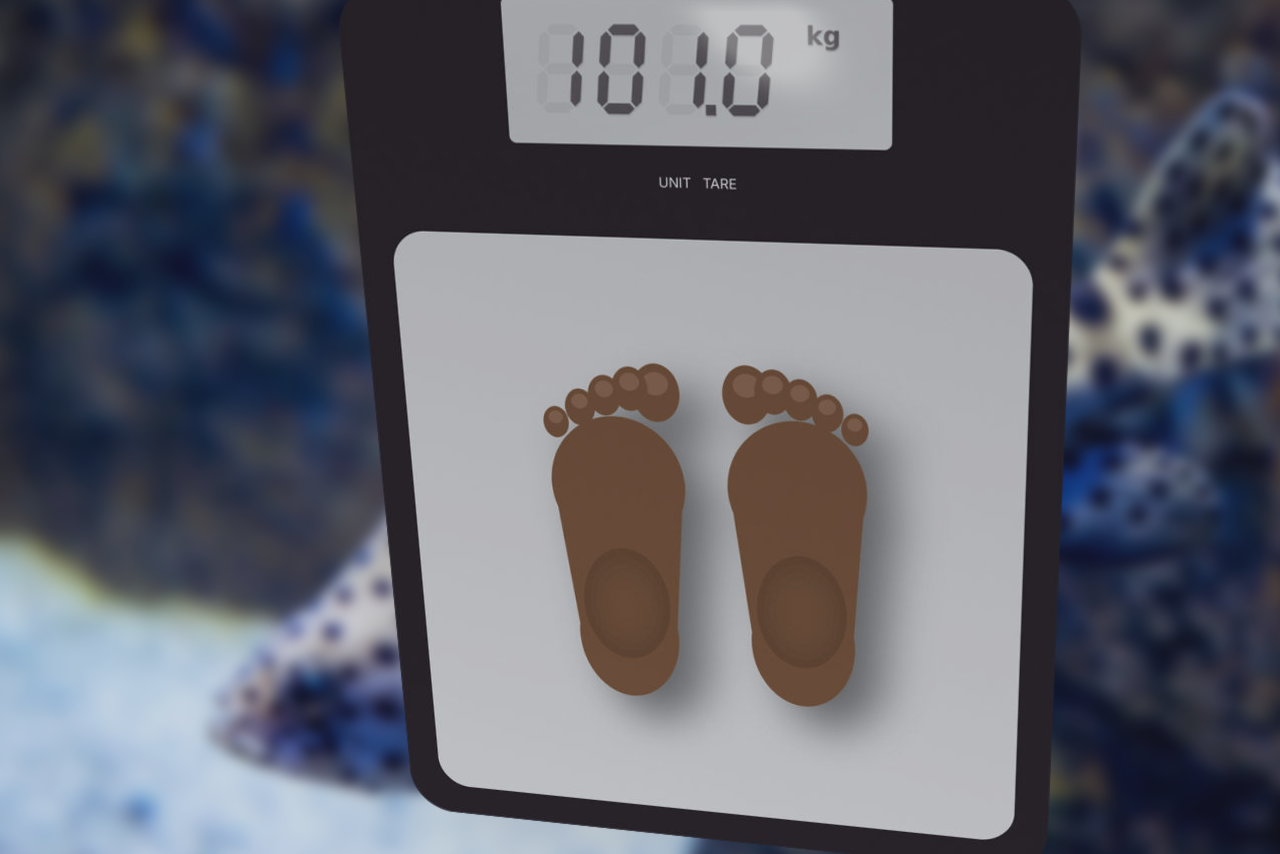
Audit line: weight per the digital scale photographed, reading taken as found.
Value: 101.0 kg
